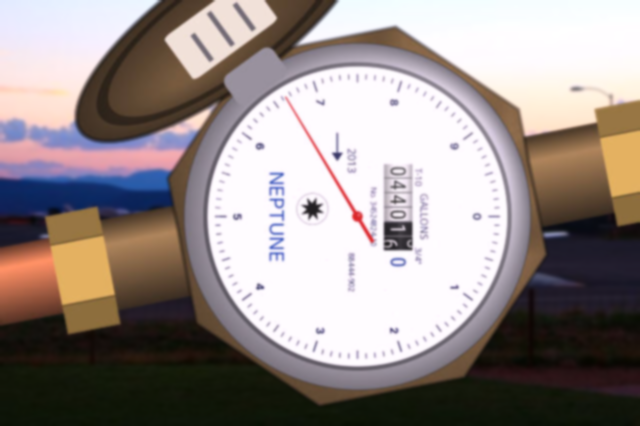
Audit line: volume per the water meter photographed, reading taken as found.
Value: 440156.6 gal
